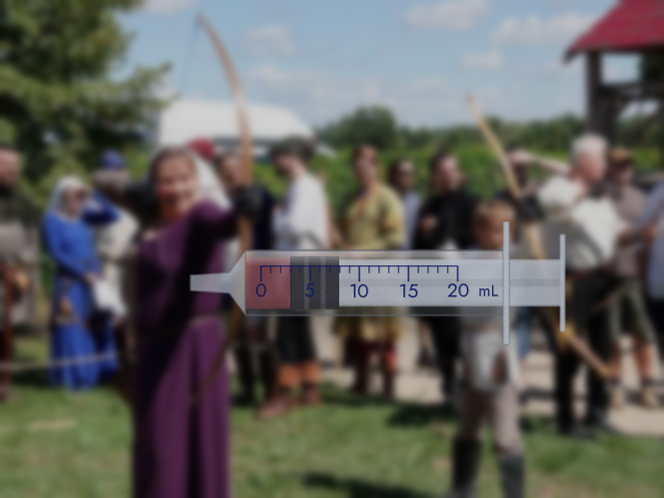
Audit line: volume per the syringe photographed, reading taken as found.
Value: 3 mL
